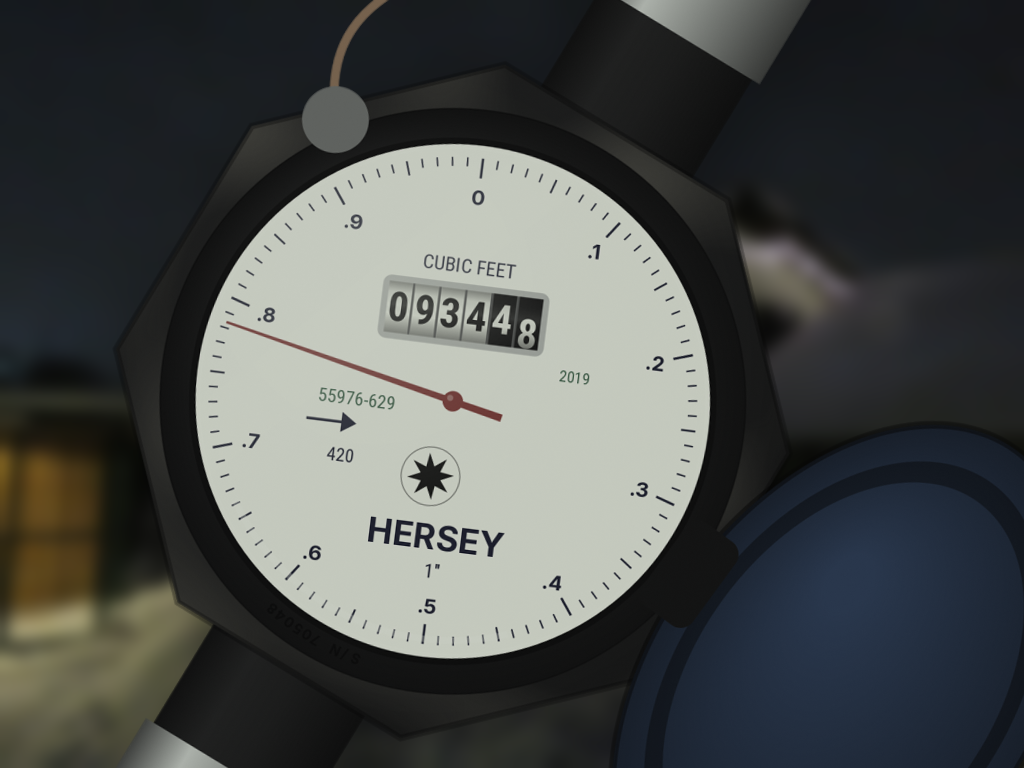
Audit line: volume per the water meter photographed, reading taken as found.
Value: 93447.78 ft³
